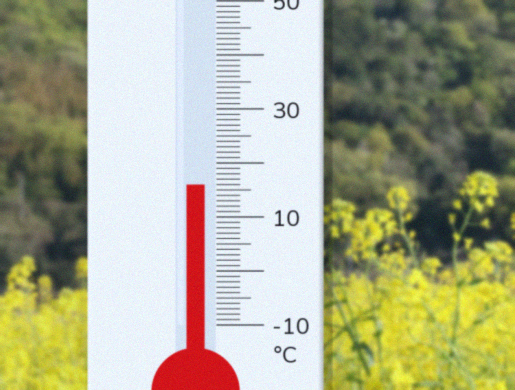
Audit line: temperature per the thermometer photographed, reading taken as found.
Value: 16 °C
